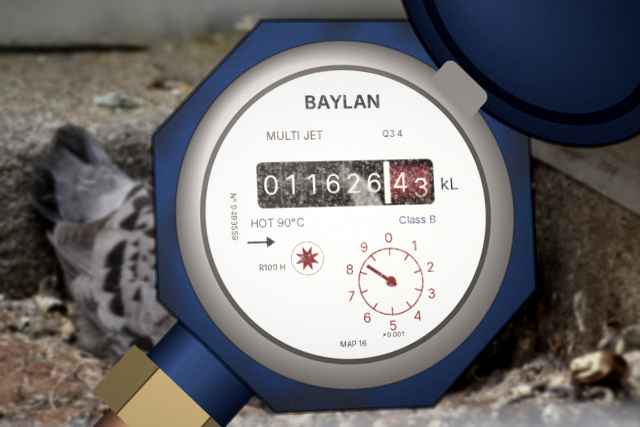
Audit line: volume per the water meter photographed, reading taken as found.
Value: 11626.428 kL
